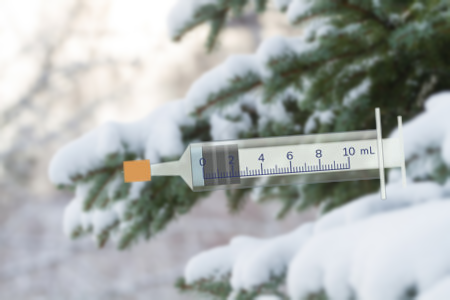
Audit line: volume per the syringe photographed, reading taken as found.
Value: 0 mL
